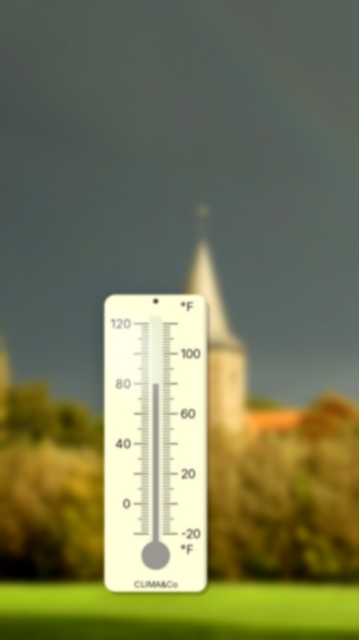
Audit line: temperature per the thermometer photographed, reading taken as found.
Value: 80 °F
